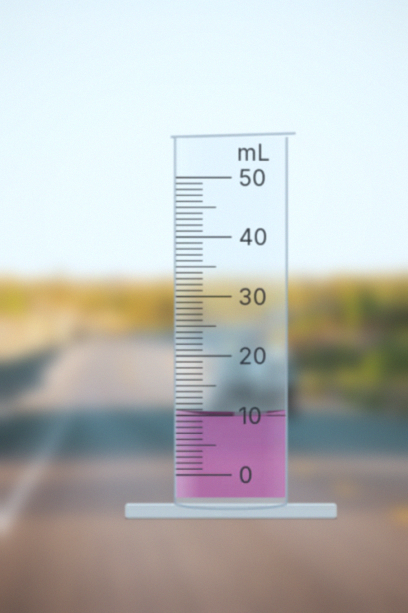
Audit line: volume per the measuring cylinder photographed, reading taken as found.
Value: 10 mL
